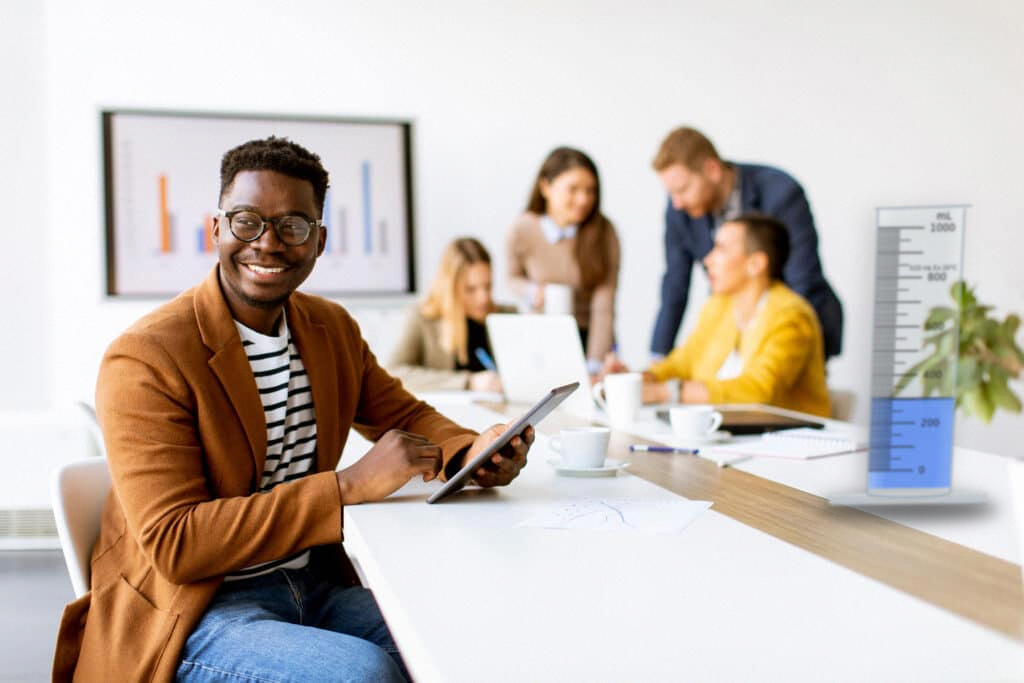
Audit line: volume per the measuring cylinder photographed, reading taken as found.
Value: 300 mL
